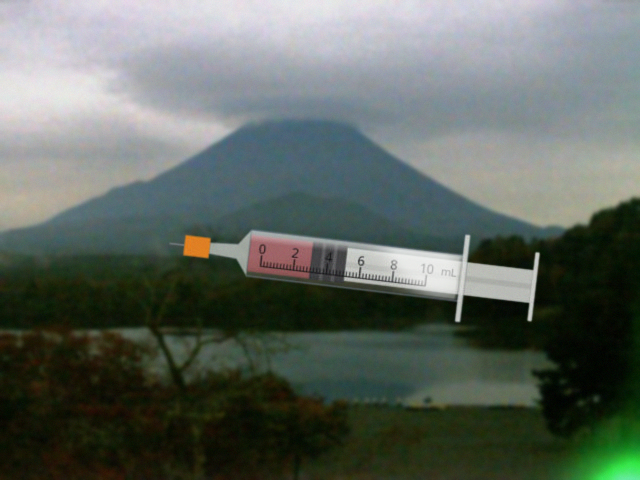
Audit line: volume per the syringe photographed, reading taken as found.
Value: 3 mL
